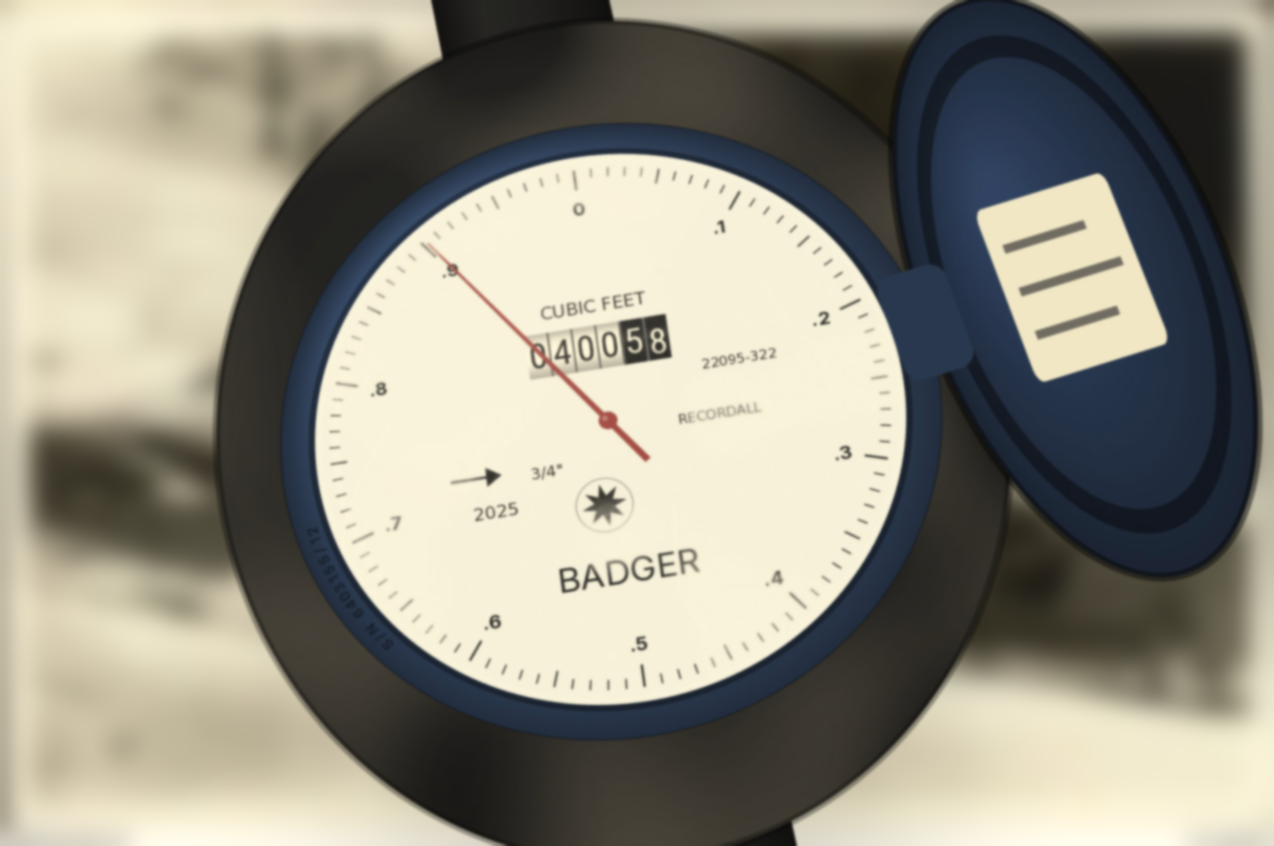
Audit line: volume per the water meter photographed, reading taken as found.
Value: 40057.90 ft³
